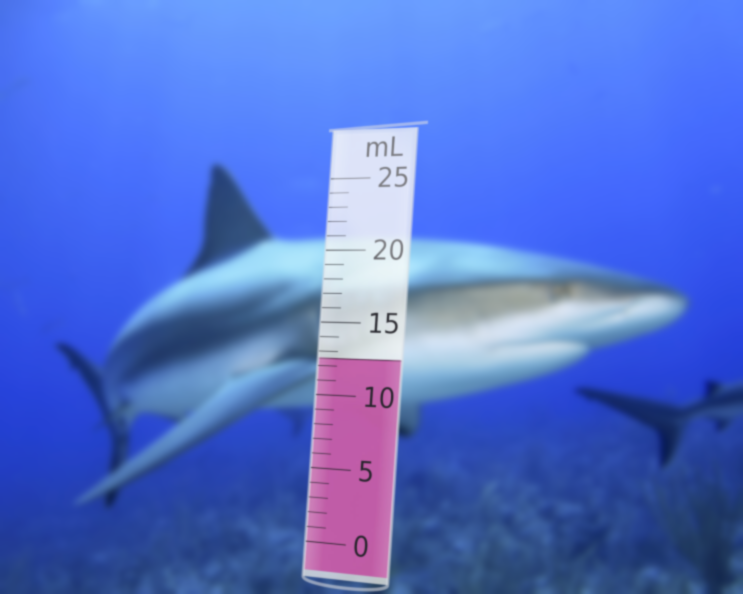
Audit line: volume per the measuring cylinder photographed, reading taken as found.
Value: 12.5 mL
